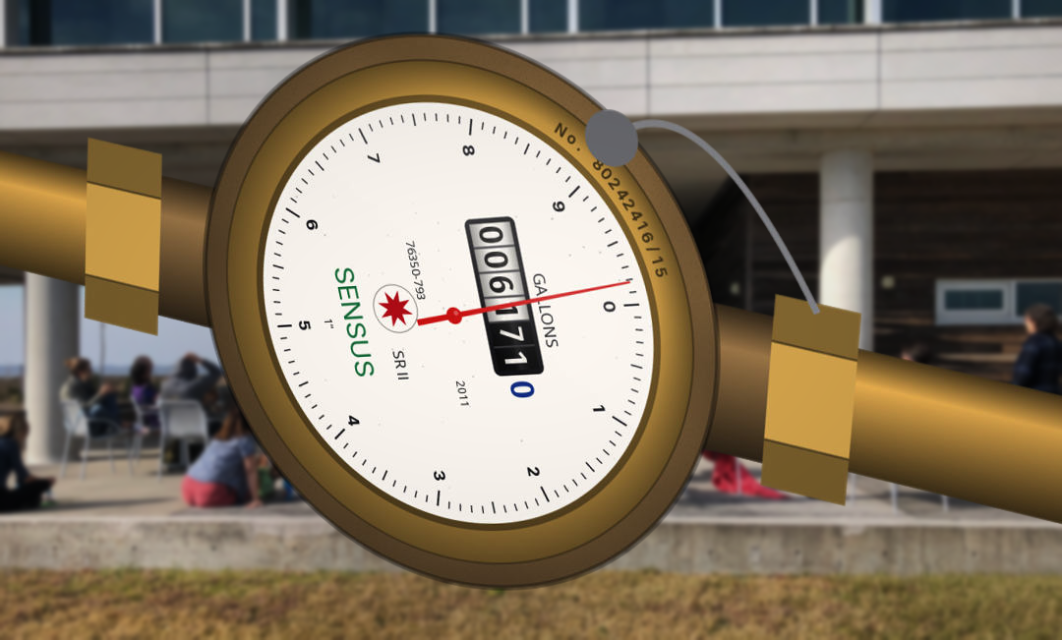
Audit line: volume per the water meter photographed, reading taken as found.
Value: 61709.8 gal
